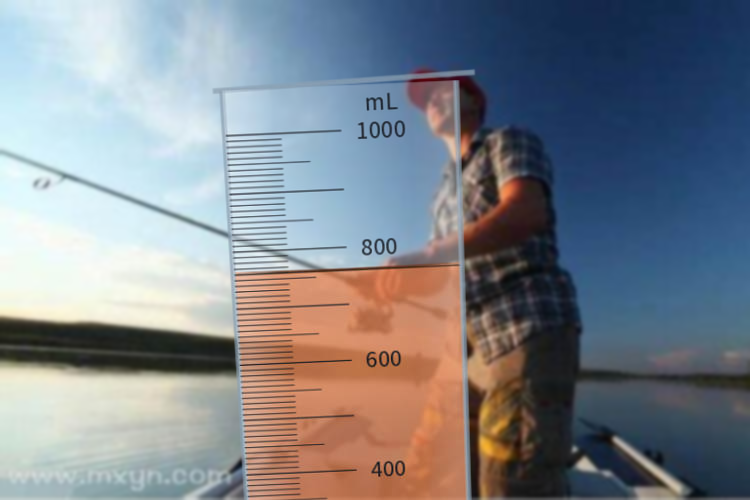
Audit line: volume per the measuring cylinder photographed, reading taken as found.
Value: 760 mL
